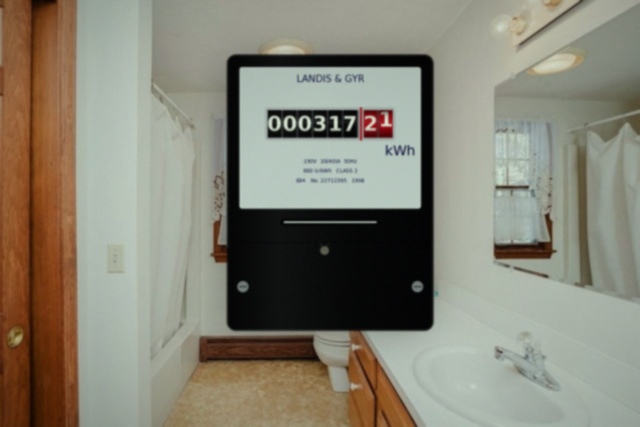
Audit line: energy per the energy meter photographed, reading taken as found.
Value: 317.21 kWh
